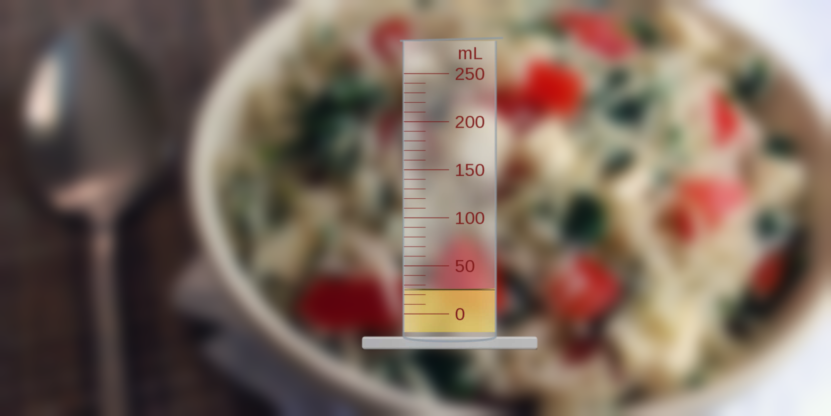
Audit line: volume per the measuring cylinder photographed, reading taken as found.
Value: 25 mL
